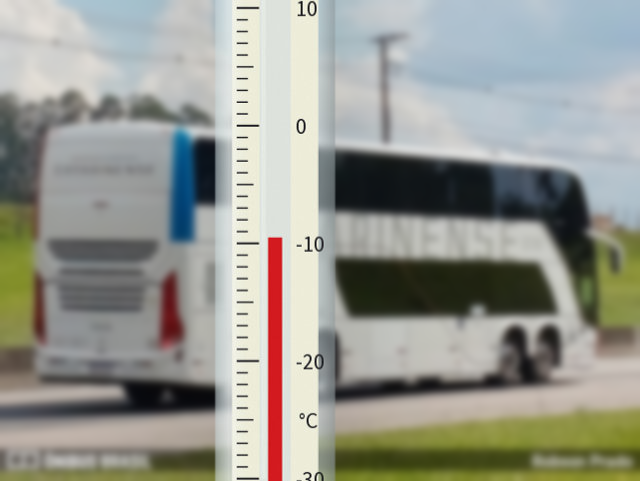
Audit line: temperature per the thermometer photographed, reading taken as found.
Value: -9.5 °C
